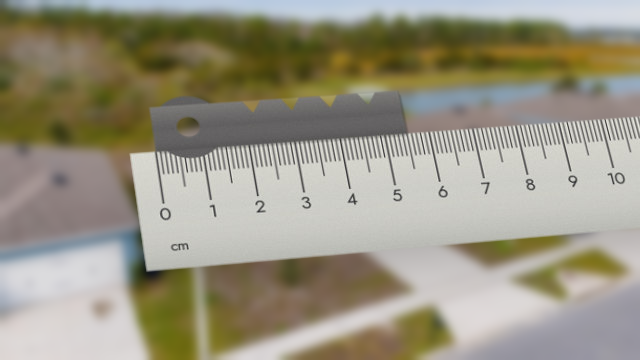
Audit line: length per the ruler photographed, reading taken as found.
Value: 5.5 cm
